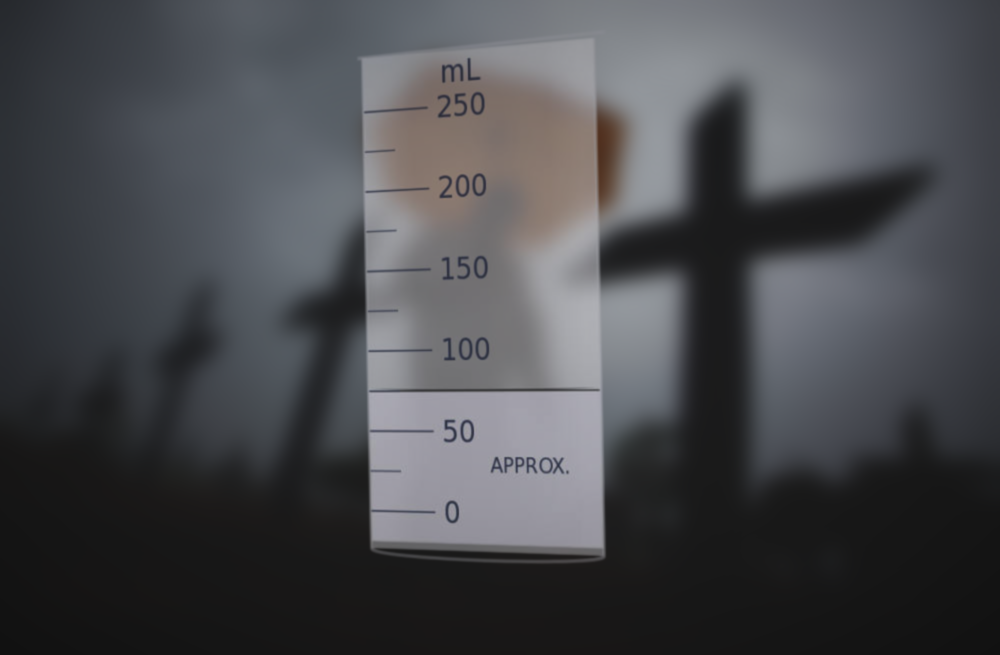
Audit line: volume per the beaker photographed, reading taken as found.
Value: 75 mL
